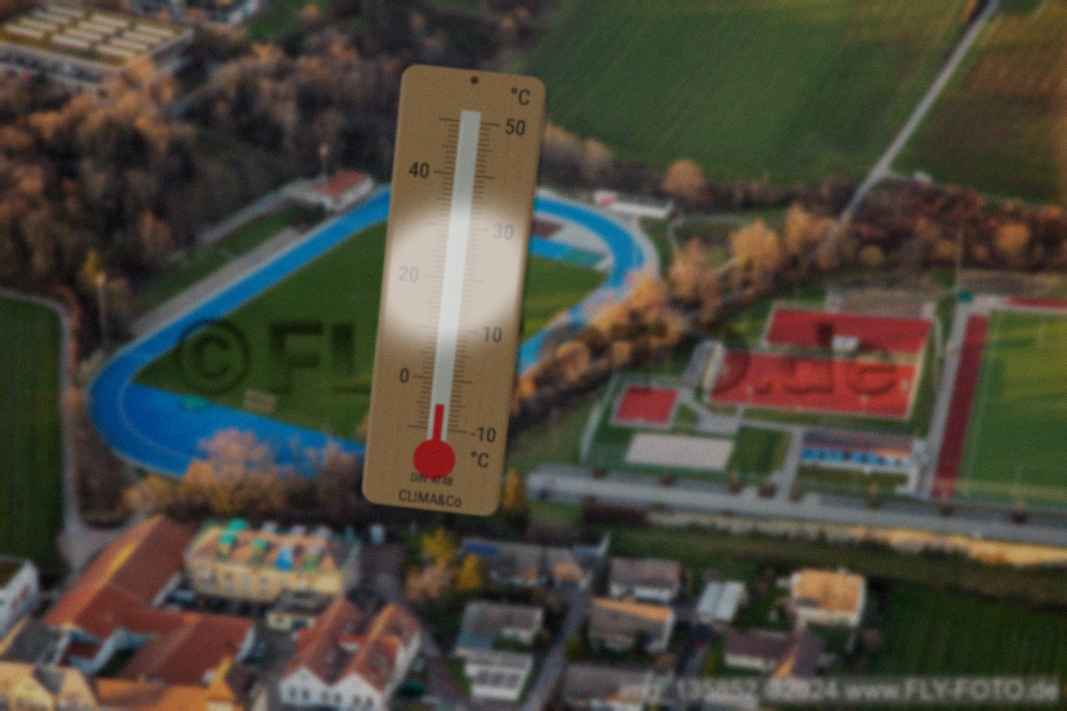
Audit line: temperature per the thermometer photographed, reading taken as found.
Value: -5 °C
